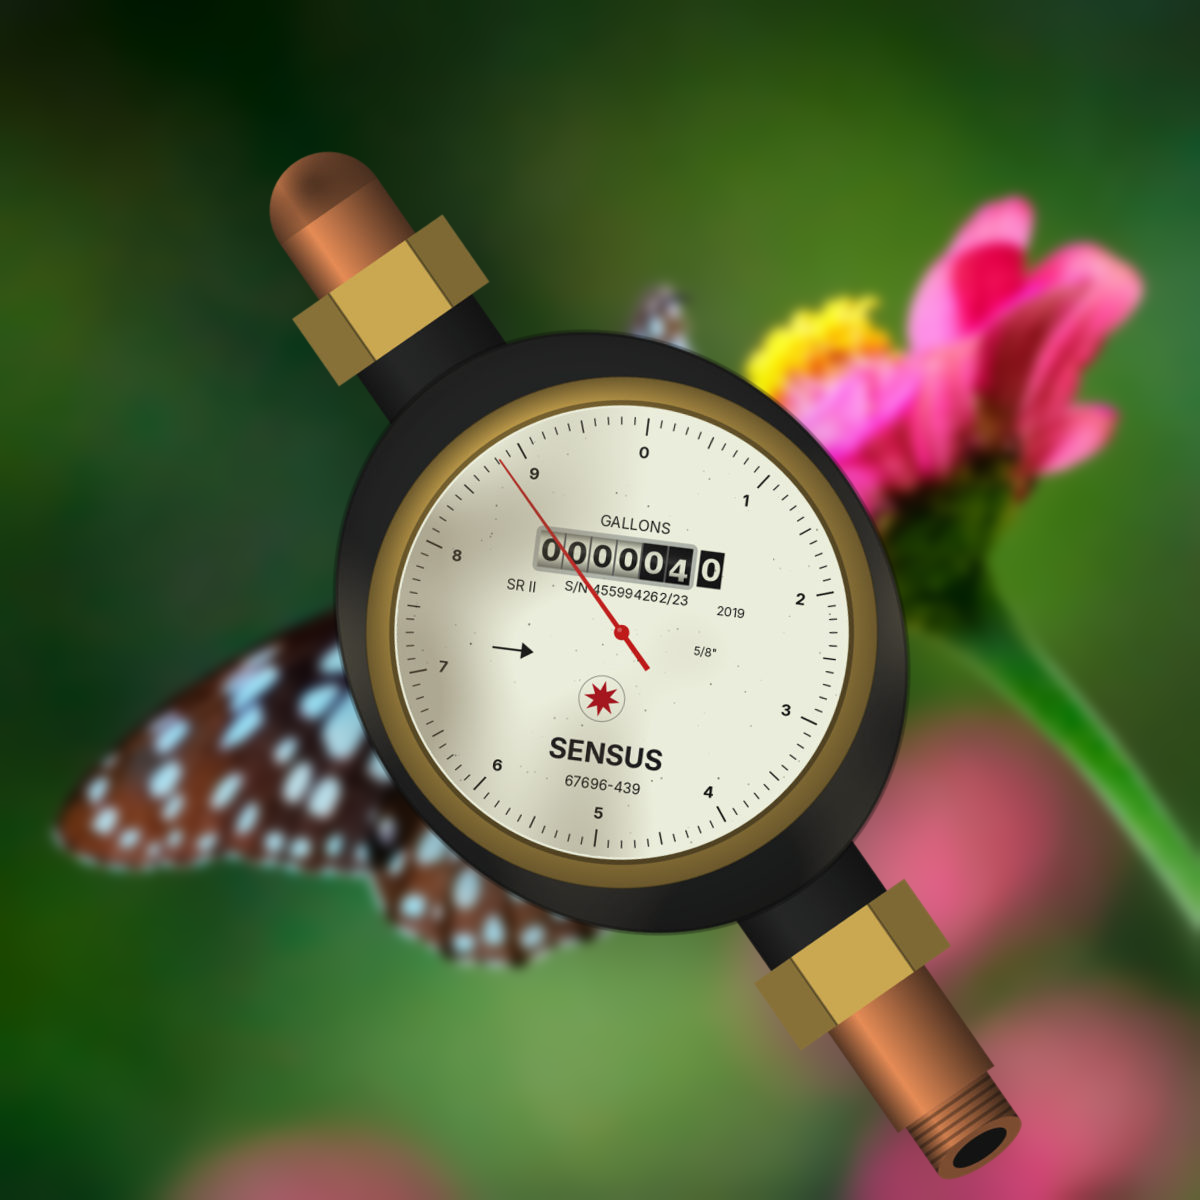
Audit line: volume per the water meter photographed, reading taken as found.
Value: 38.8 gal
